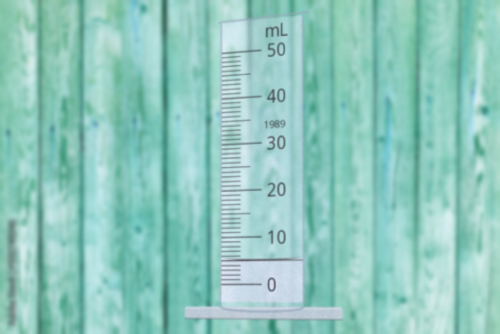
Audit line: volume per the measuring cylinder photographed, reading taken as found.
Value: 5 mL
